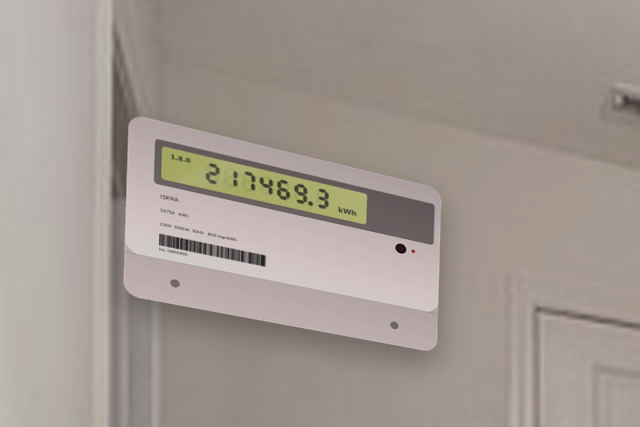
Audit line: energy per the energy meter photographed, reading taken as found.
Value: 217469.3 kWh
